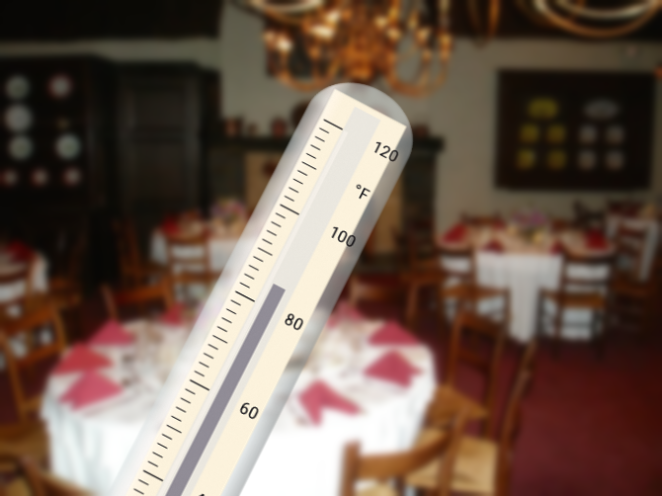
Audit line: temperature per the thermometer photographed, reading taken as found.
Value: 85 °F
